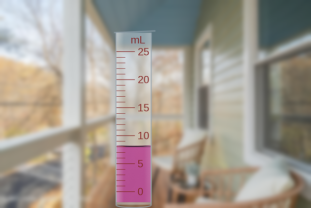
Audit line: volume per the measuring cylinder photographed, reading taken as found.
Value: 8 mL
